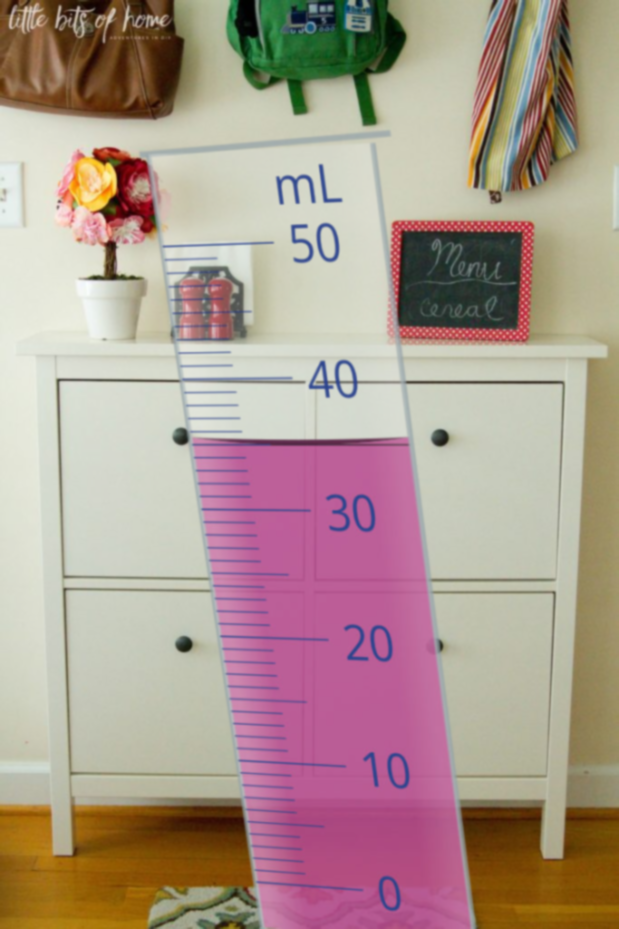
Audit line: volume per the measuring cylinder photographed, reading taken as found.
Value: 35 mL
